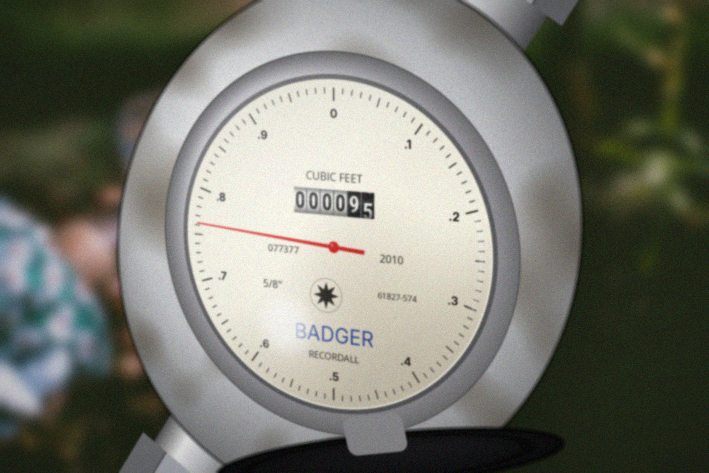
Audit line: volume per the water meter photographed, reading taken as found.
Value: 94.76 ft³
